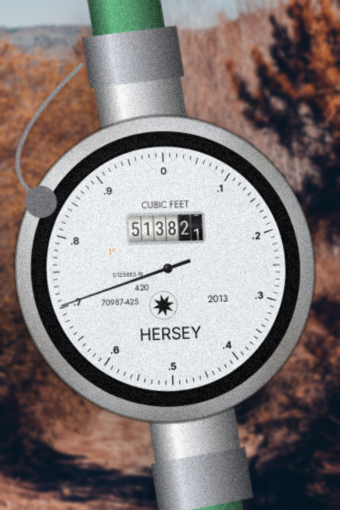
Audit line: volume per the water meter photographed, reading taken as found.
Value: 513820.70 ft³
